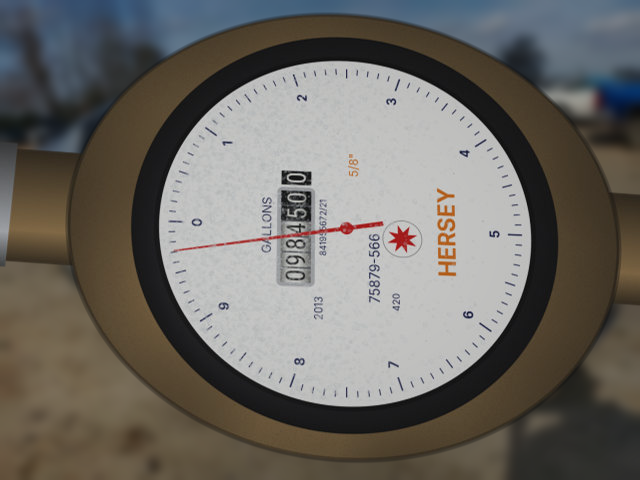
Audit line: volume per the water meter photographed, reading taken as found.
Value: 984499.7 gal
